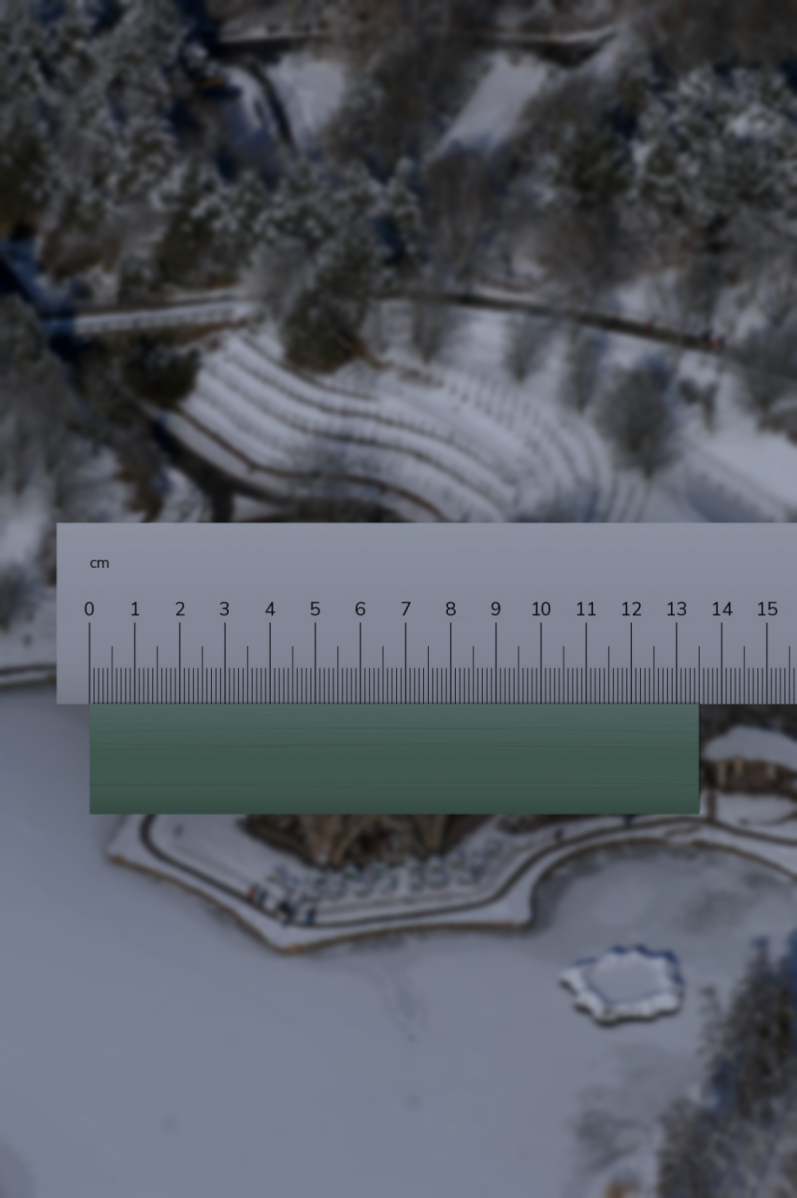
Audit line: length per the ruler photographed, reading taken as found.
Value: 13.5 cm
